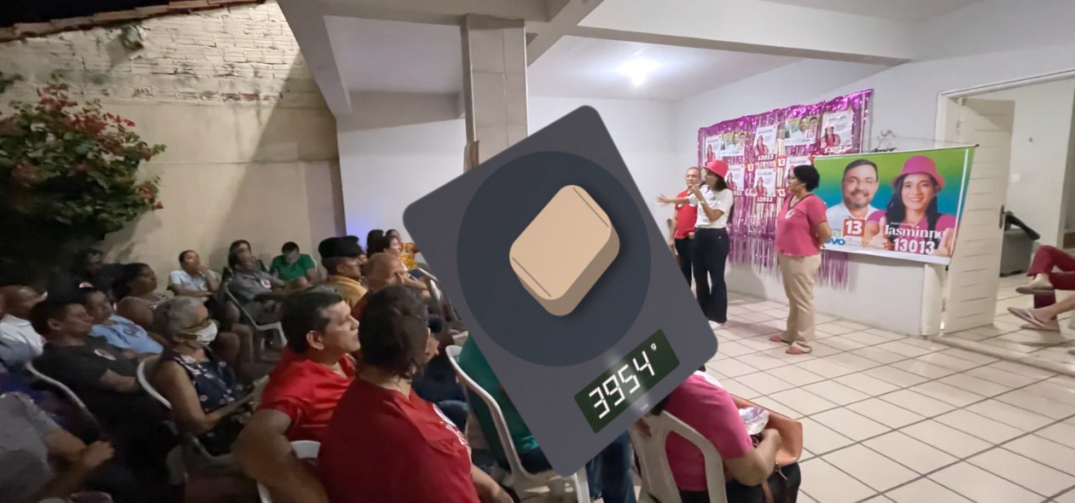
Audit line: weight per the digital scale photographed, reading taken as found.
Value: 3954 g
